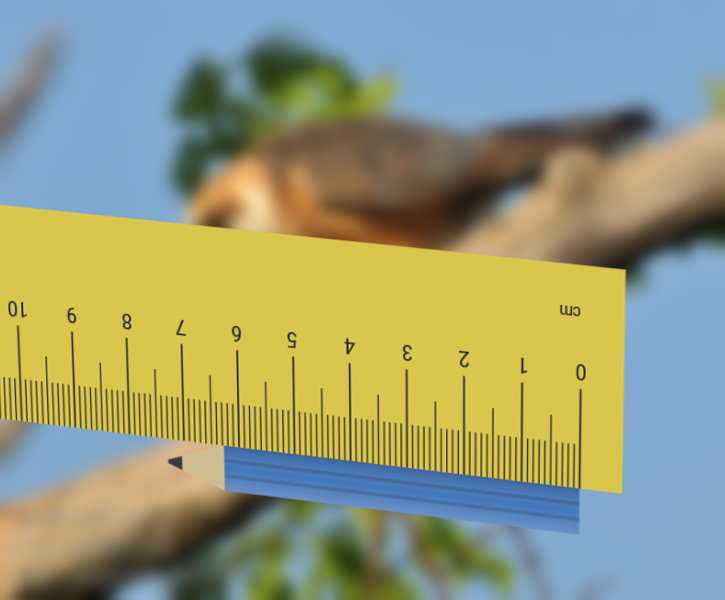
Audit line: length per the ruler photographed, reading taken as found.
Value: 7.3 cm
